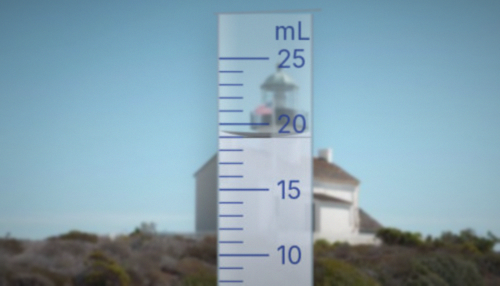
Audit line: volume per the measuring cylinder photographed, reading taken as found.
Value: 19 mL
